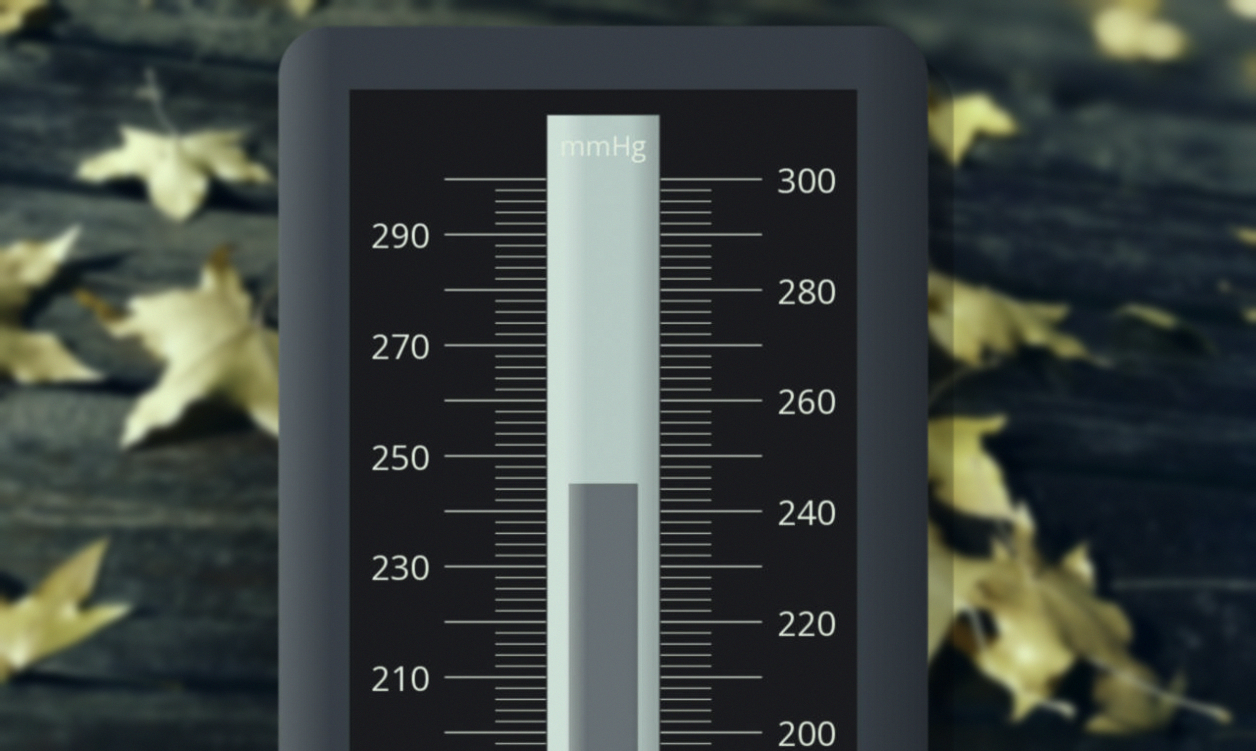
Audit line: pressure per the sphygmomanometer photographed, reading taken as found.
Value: 245 mmHg
